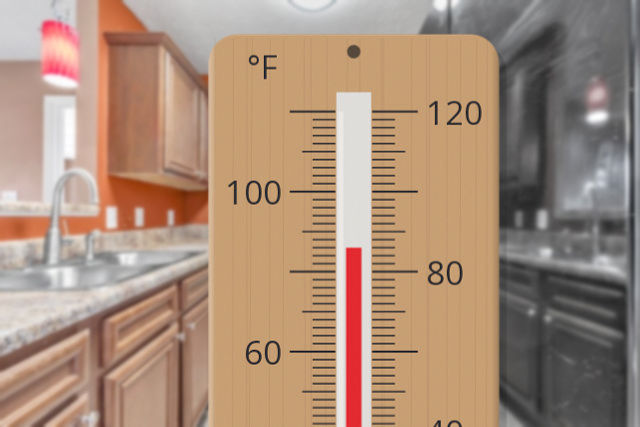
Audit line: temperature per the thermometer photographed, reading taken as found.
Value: 86 °F
